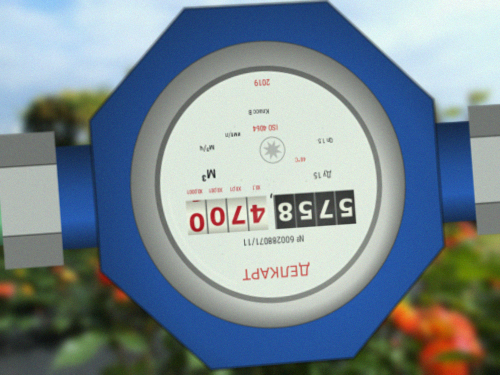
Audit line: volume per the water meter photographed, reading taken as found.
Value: 5758.4700 m³
